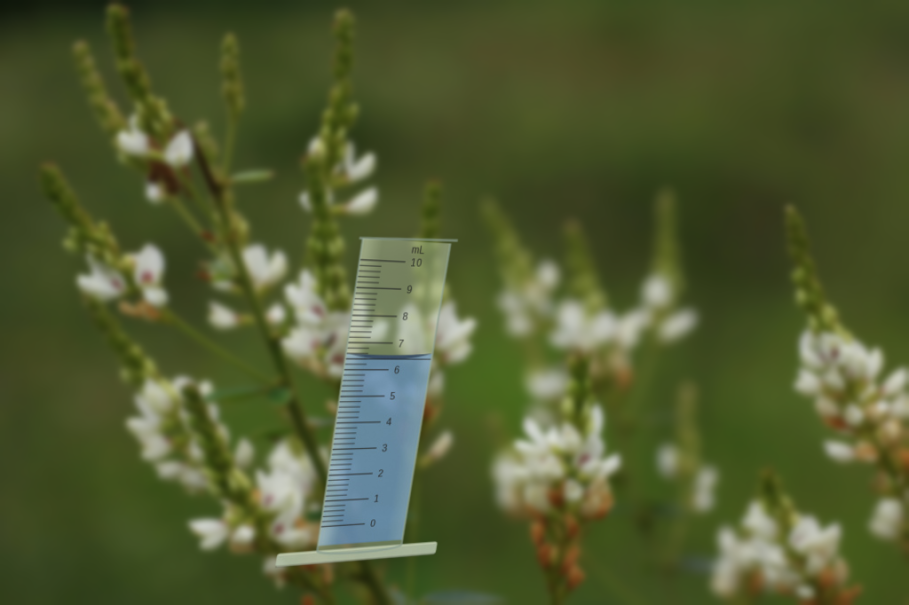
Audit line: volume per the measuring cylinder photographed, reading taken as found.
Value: 6.4 mL
